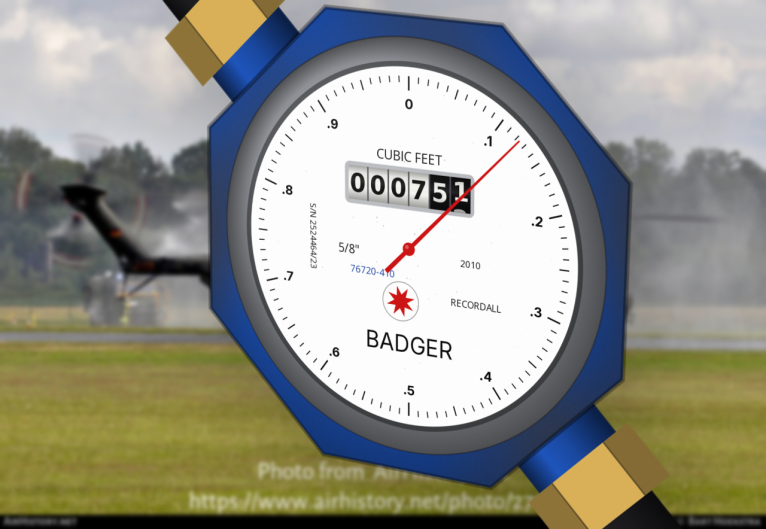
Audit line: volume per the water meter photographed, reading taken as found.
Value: 751.12 ft³
